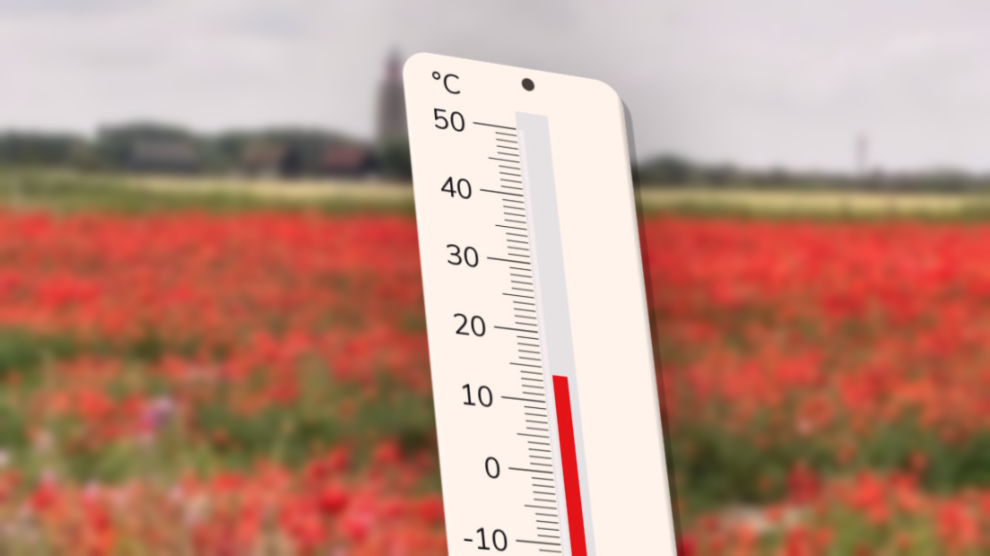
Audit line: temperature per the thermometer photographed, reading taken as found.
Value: 14 °C
